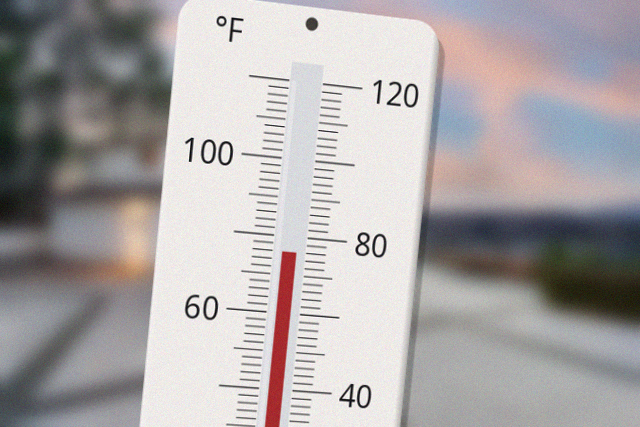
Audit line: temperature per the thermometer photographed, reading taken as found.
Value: 76 °F
